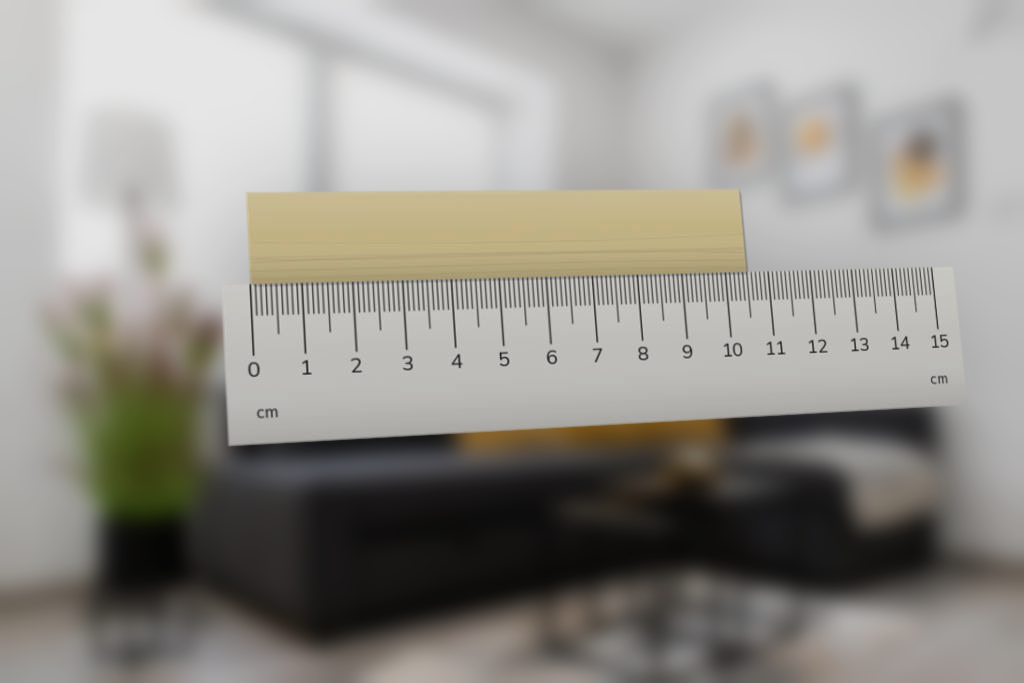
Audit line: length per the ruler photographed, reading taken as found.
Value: 10.5 cm
